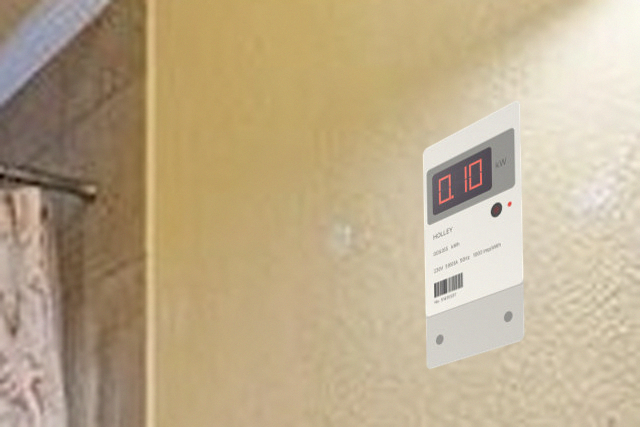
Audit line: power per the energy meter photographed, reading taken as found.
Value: 0.10 kW
